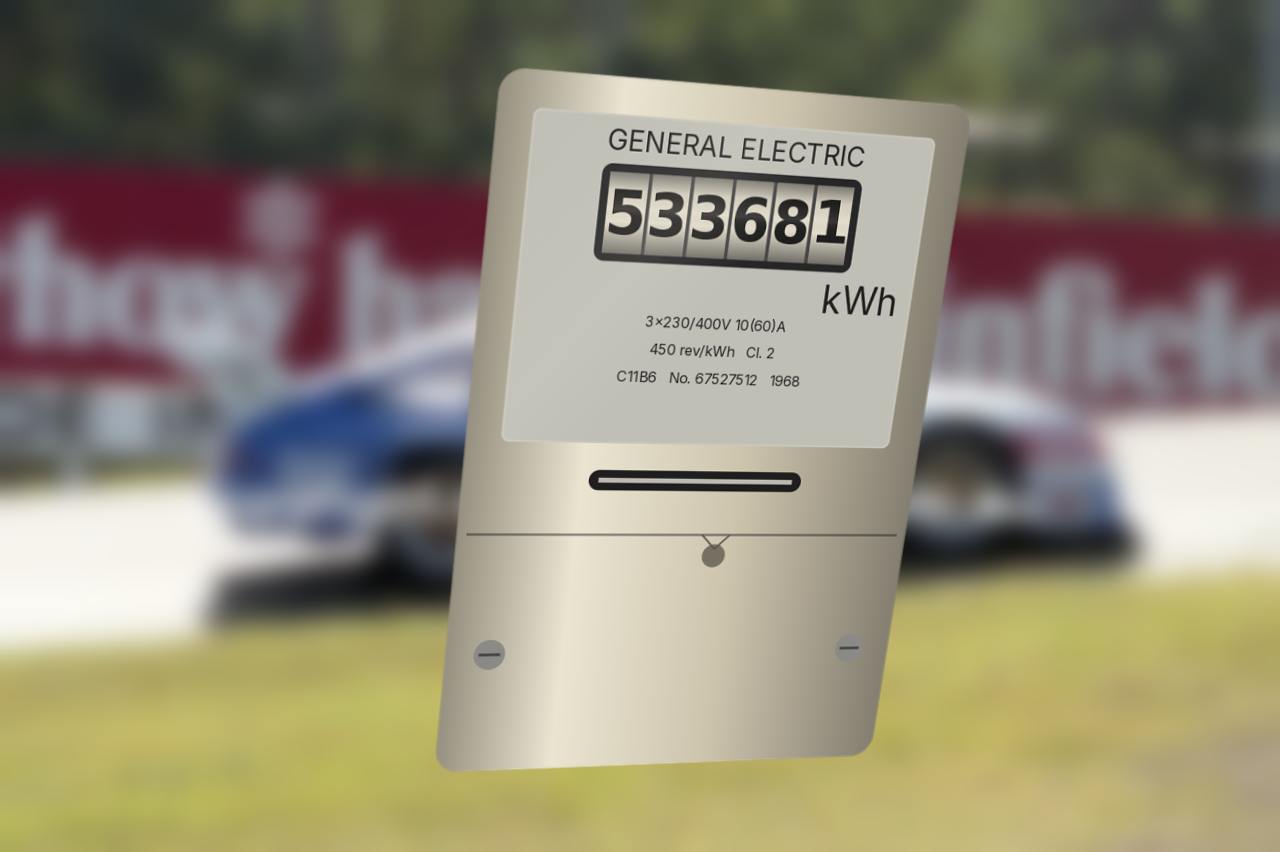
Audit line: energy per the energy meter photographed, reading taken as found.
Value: 533681 kWh
